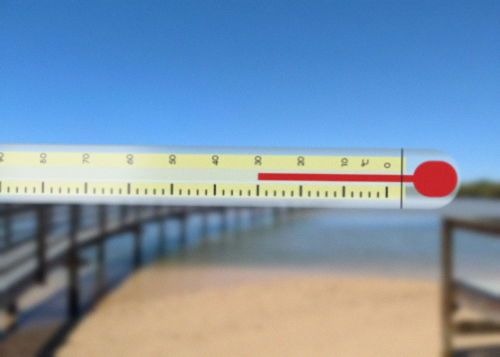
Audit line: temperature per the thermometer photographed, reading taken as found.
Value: 30 °C
